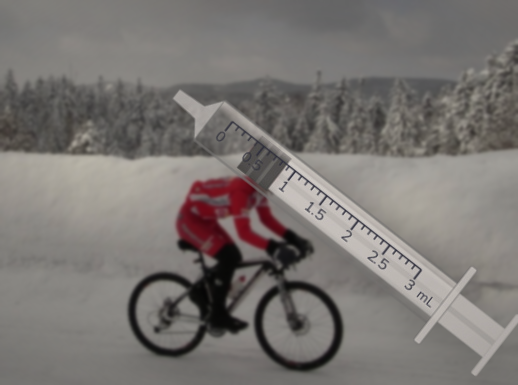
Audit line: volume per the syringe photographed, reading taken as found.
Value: 0.4 mL
